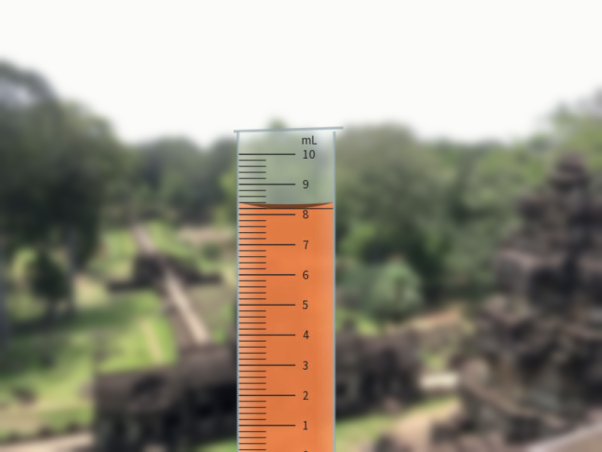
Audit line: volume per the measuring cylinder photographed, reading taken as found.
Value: 8.2 mL
